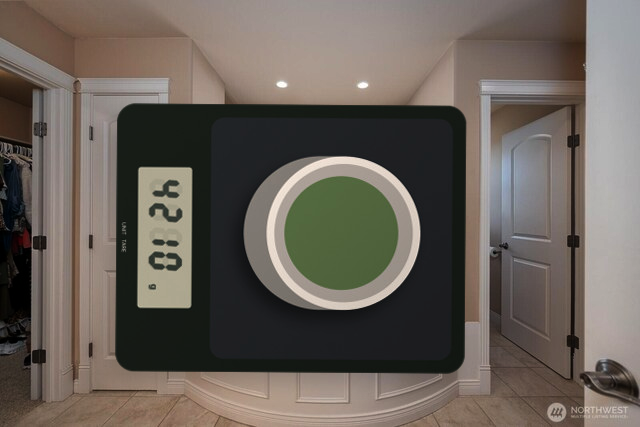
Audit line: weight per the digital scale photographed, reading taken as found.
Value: 4210 g
